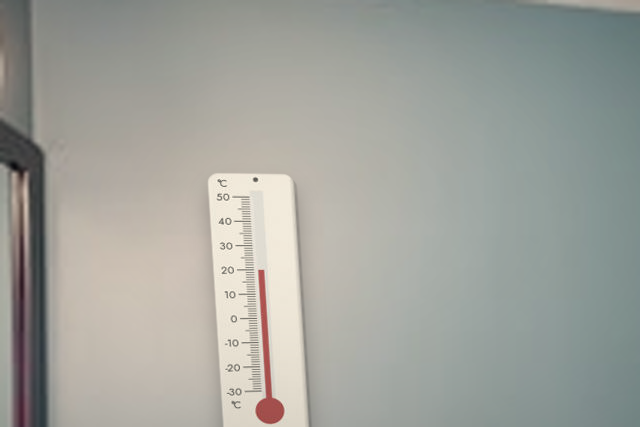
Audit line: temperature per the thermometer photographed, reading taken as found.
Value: 20 °C
